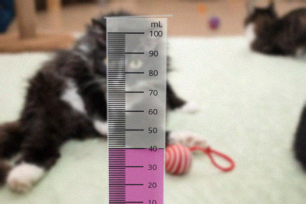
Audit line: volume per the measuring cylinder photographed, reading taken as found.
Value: 40 mL
